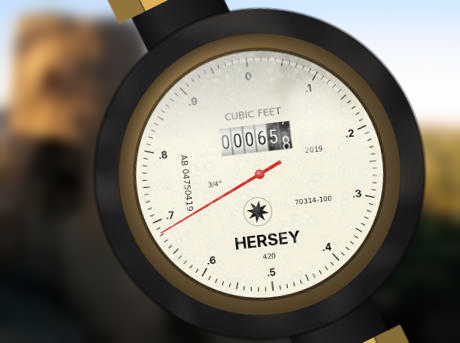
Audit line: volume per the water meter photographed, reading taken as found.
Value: 657.68 ft³
